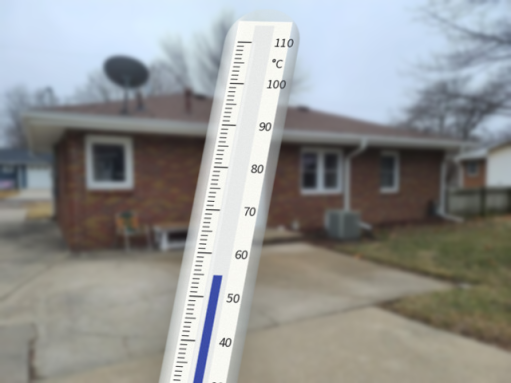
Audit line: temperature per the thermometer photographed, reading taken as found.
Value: 55 °C
